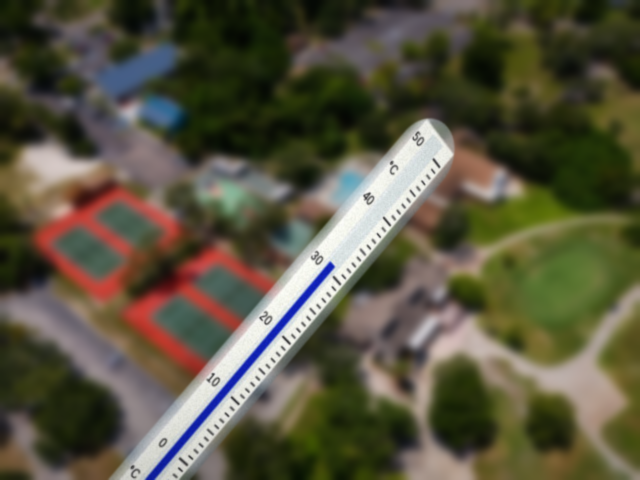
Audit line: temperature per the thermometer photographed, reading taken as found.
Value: 31 °C
